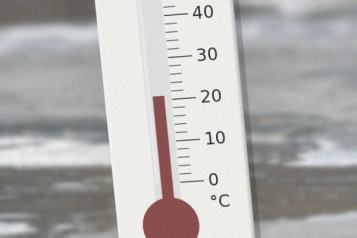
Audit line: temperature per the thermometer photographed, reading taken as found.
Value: 21 °C
